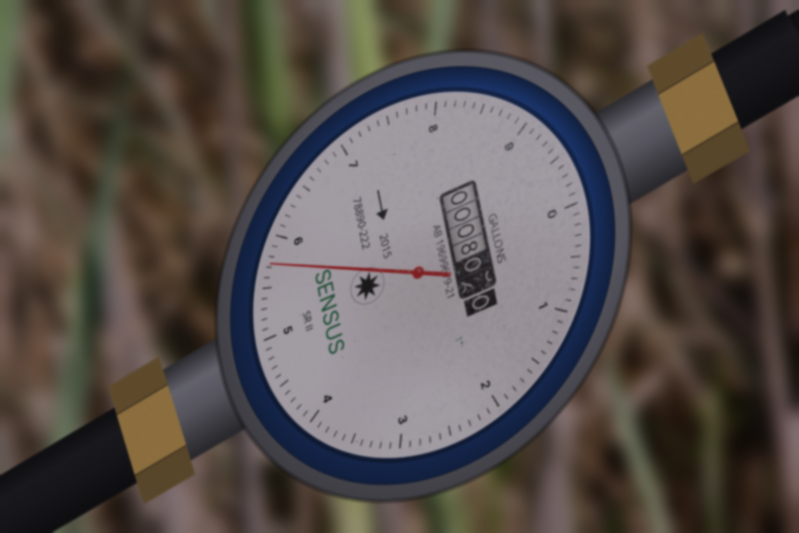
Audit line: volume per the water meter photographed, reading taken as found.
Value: 8055.7 gal
